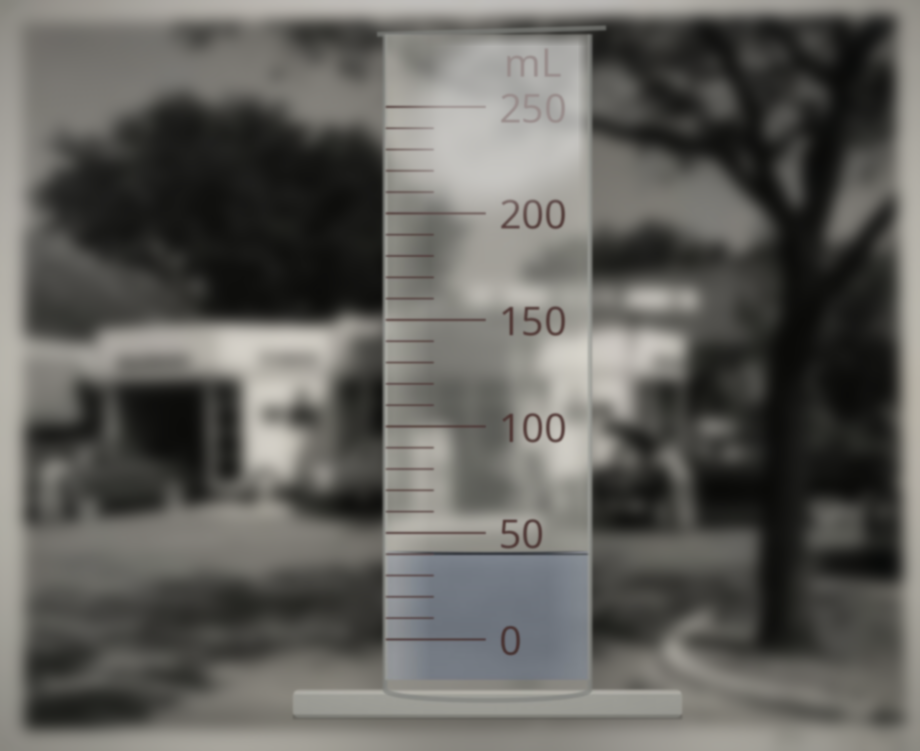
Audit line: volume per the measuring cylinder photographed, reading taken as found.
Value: 40 mL
